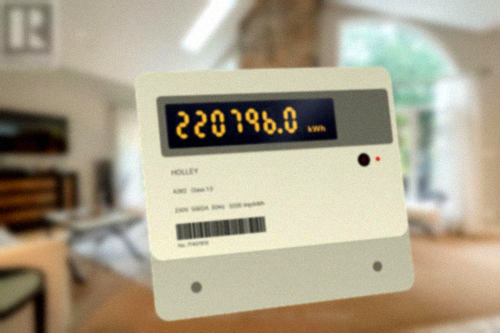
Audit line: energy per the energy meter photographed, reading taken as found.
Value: 220796.0 kWh
